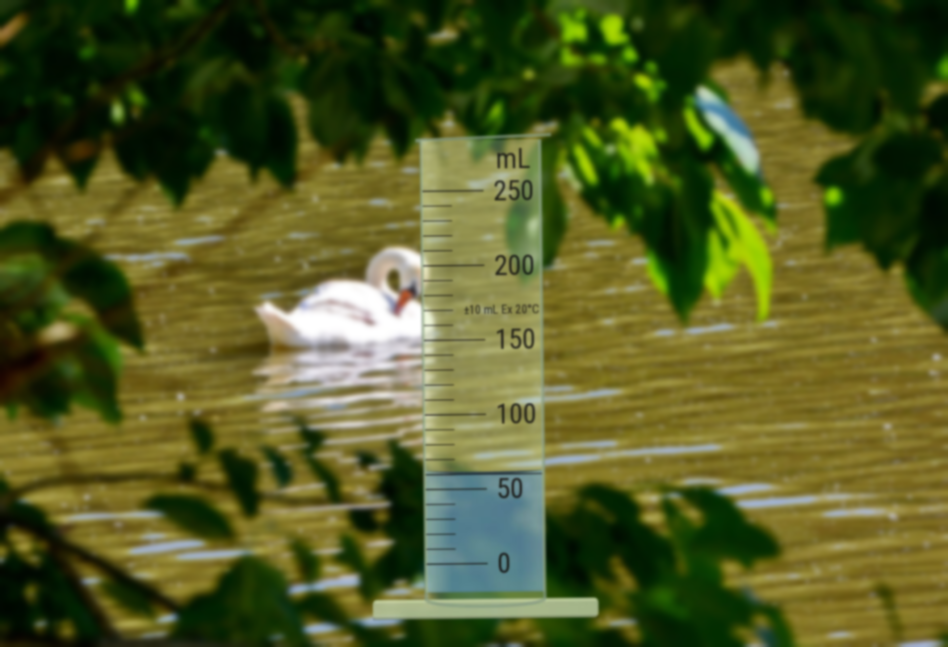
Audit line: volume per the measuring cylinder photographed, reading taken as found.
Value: 60 mL
